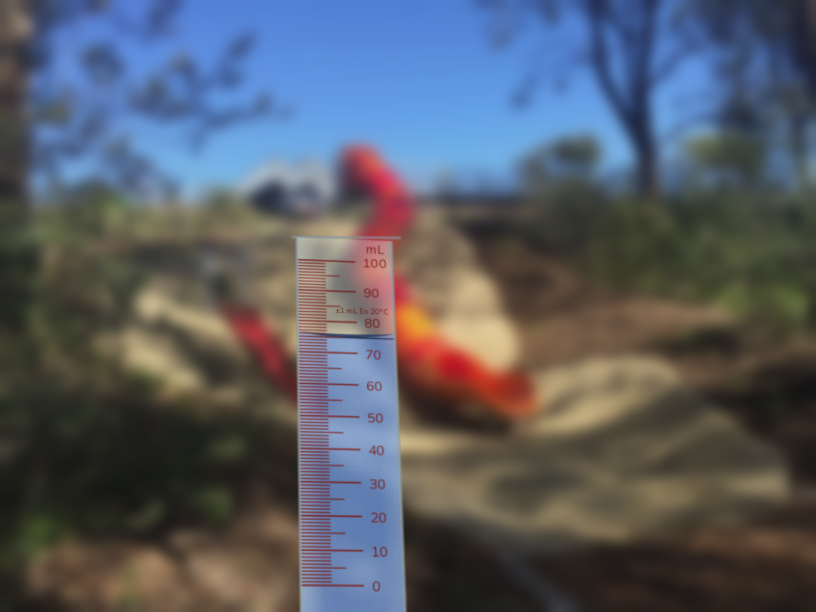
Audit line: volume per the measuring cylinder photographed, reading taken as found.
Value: 75 mL
